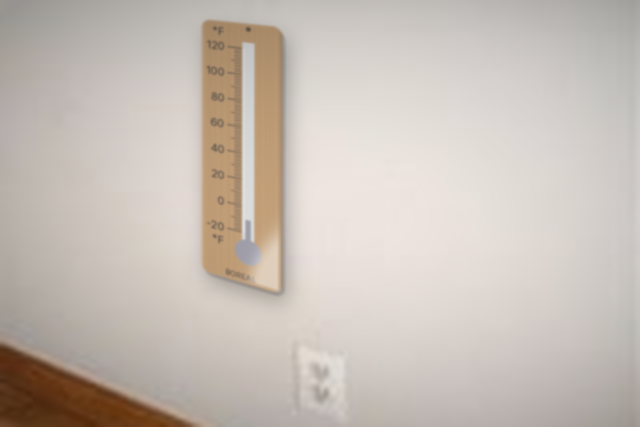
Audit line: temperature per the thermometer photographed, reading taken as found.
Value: -10 °F
